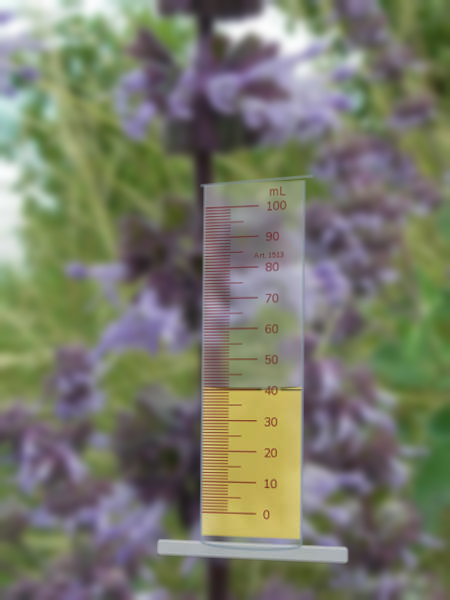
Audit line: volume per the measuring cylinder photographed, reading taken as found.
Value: 40 mL
